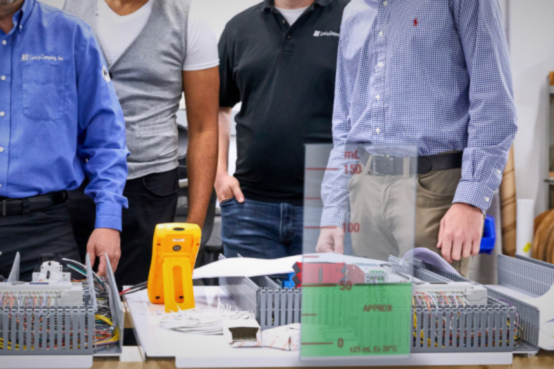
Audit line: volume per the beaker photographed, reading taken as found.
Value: 50 mL
